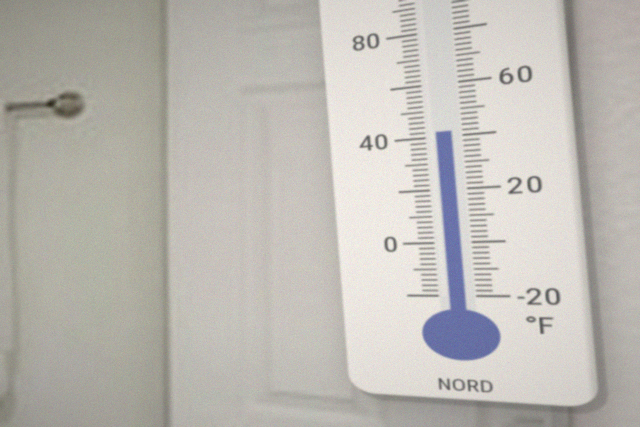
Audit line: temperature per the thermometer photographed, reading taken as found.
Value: 42 °F
